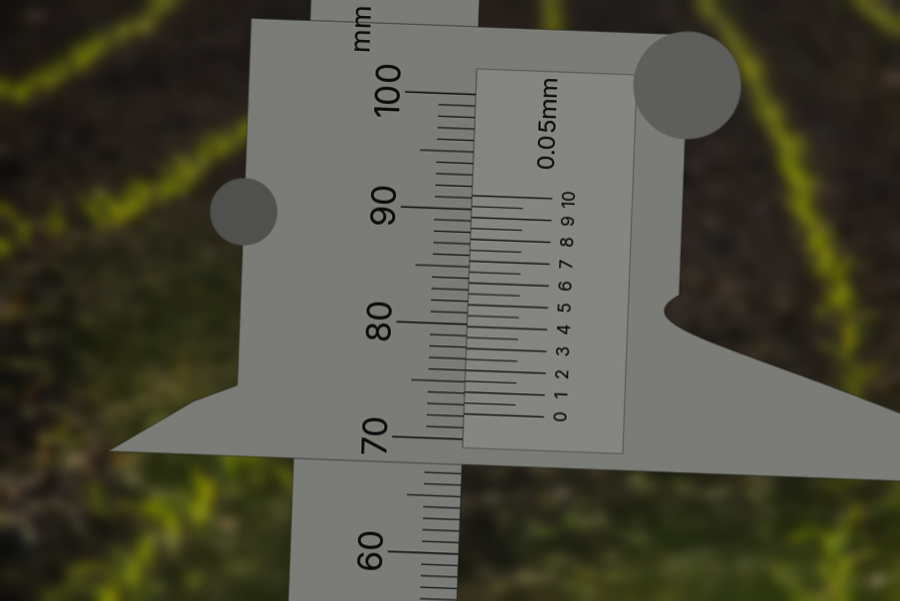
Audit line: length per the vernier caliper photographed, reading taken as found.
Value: 72.2 mm
